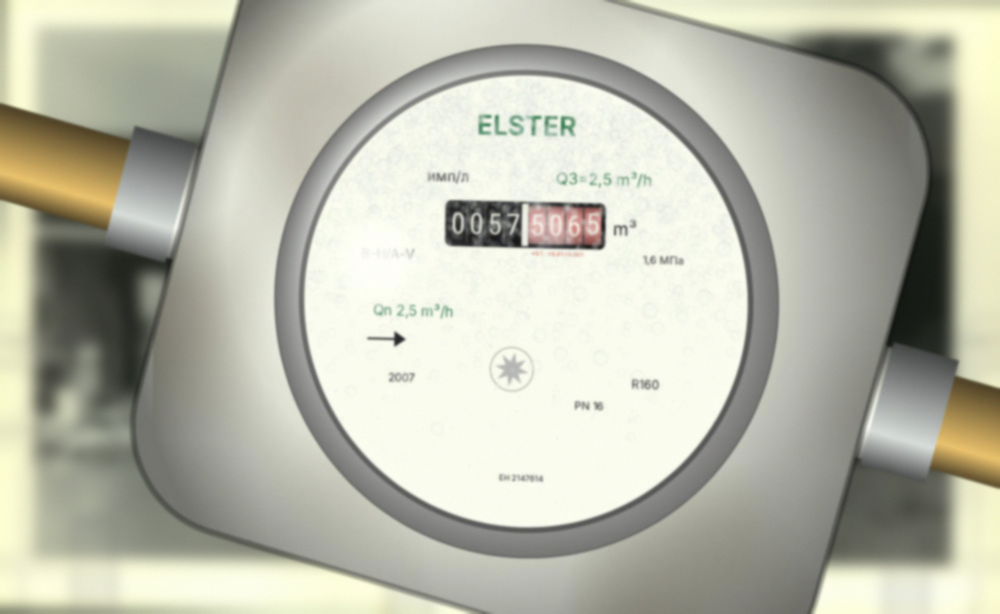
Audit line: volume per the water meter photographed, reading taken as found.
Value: 57.5065 m³
